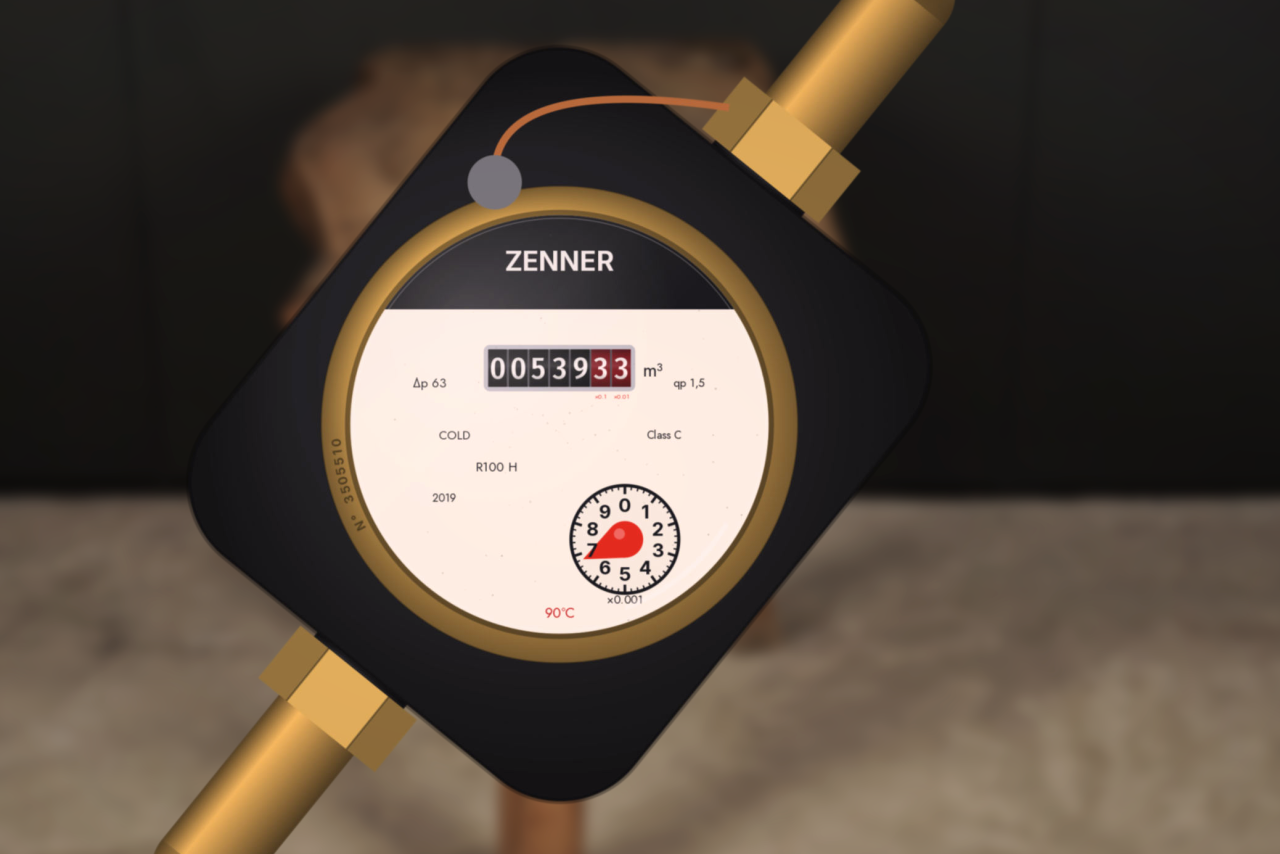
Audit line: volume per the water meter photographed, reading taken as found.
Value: 539.336 m³
